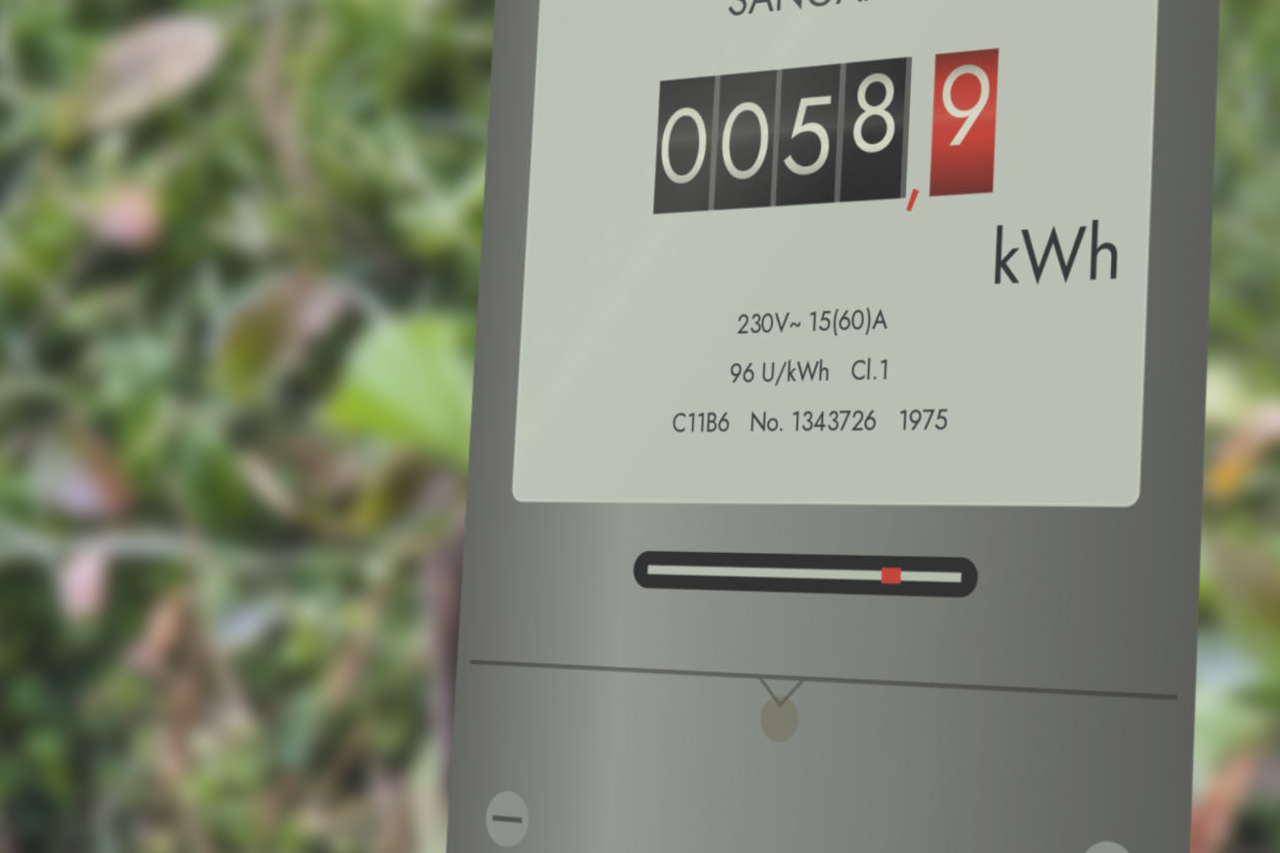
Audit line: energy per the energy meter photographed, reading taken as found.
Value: 58.9 kWh
